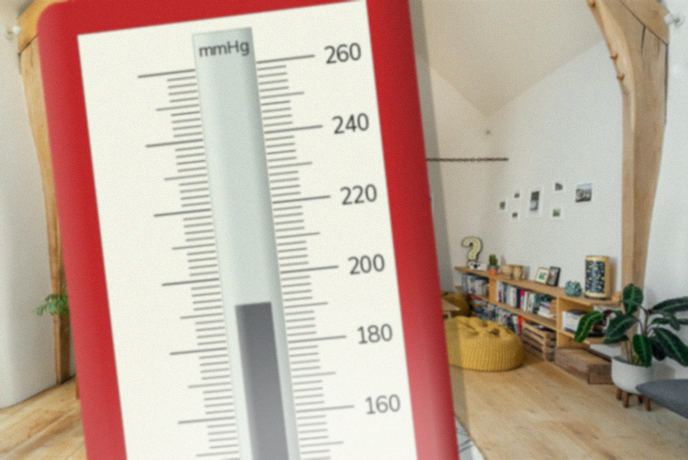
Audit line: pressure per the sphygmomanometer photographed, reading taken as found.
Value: 192 mmHg
